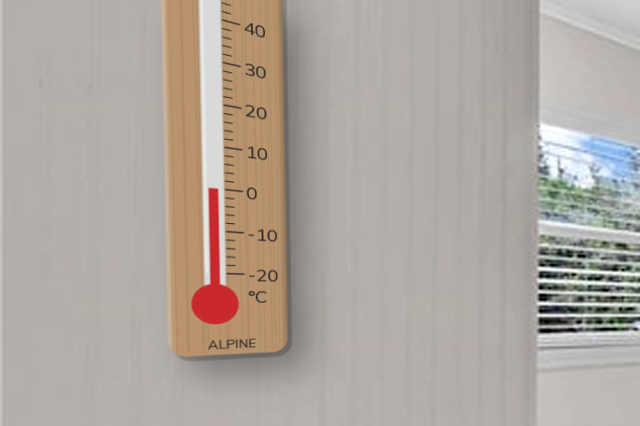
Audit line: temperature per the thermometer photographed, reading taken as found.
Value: 0 °C
